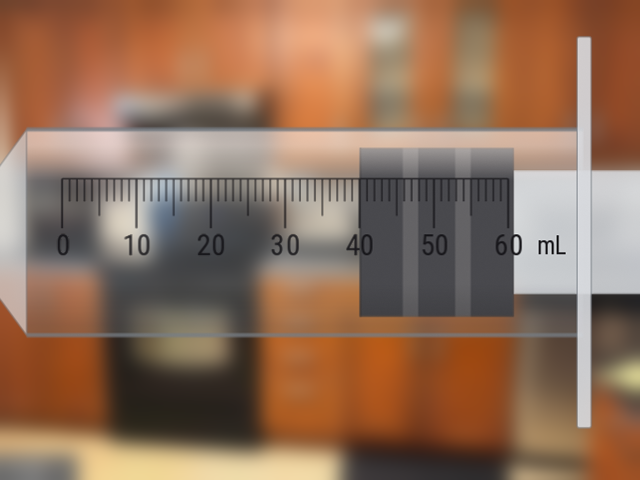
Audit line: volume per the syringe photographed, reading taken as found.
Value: 40 mL
